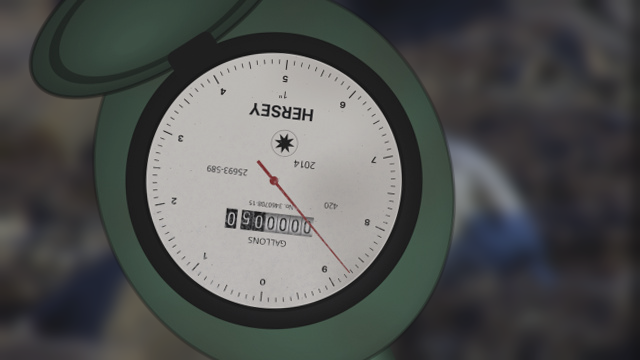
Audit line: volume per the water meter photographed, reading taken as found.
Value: 48.7 gal
